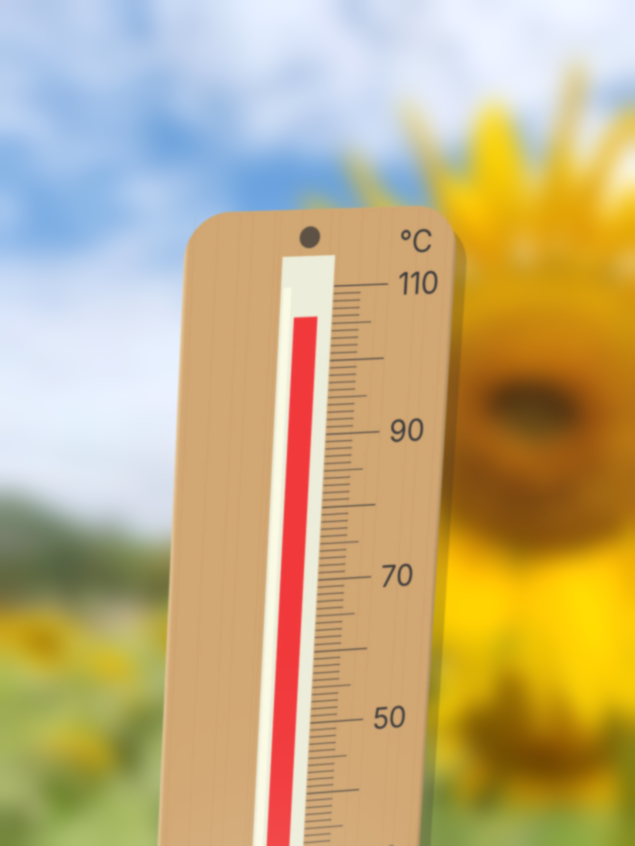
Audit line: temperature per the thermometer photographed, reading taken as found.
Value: 106 °C
